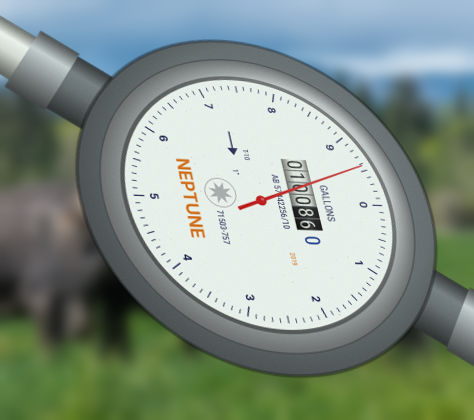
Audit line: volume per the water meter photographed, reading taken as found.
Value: 100859.4 gal
